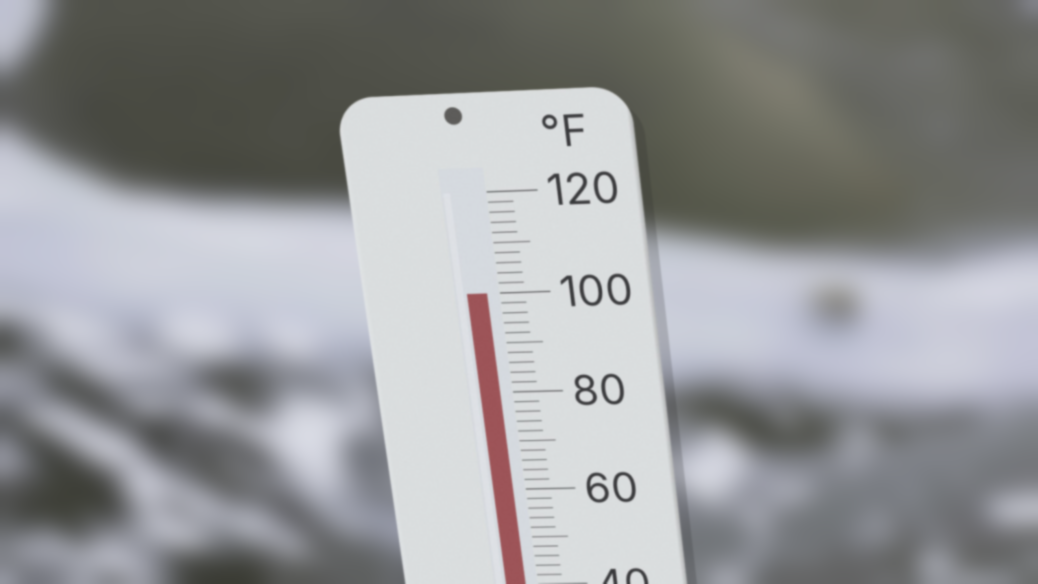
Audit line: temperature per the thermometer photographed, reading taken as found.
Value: 100 °F
